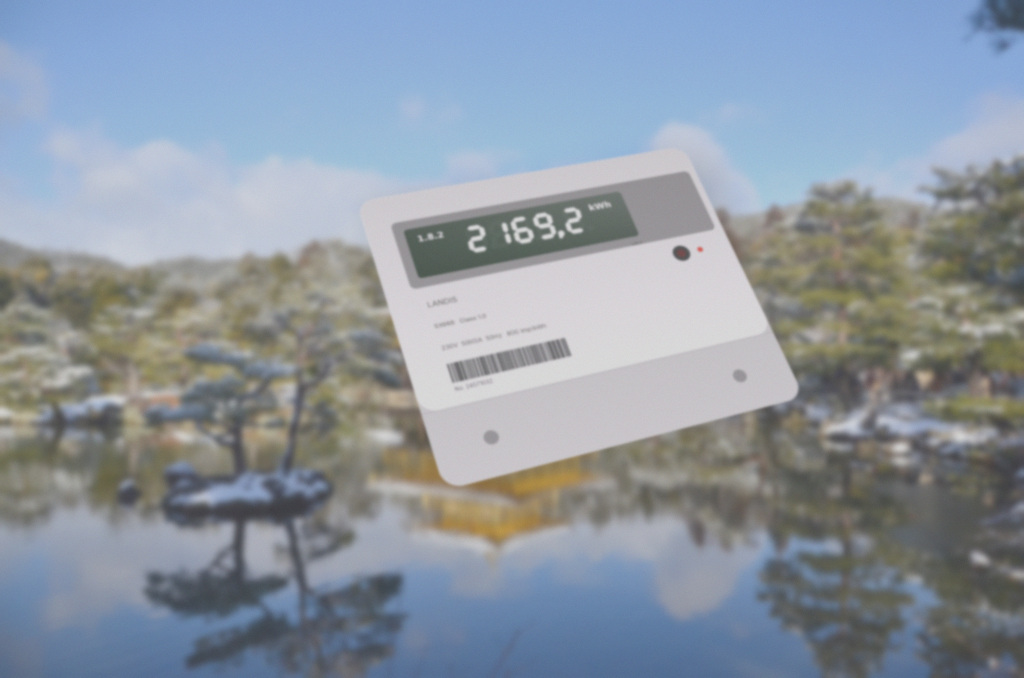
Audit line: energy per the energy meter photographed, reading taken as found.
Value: 2169.2 kWh
